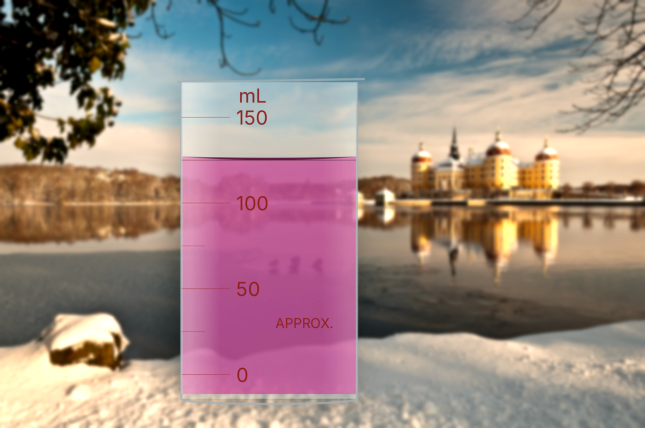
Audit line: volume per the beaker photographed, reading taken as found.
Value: 125 mL
